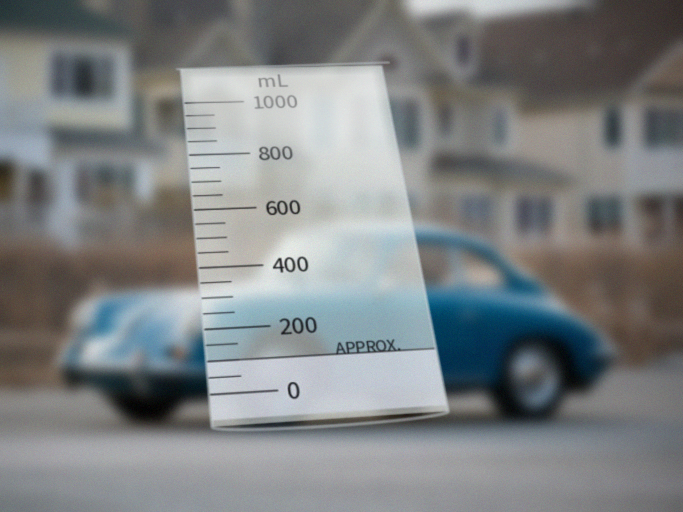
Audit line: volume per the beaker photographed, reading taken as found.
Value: 100 mL
